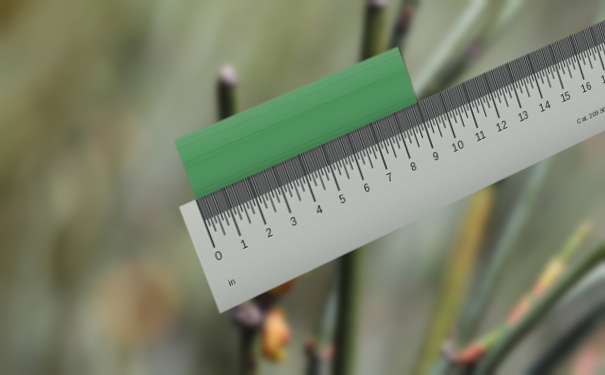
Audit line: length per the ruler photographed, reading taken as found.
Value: 9 in
